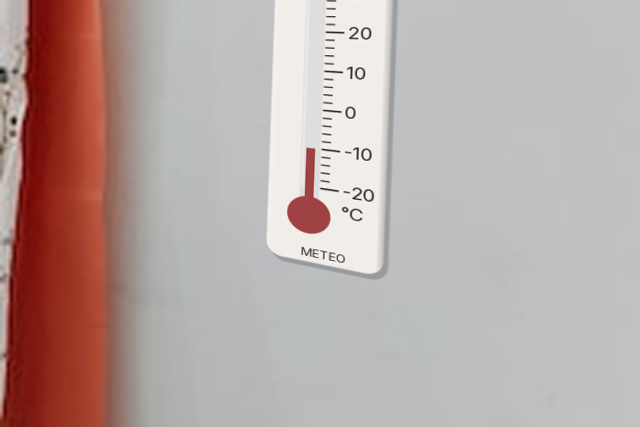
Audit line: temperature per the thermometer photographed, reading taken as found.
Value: -10 °C
